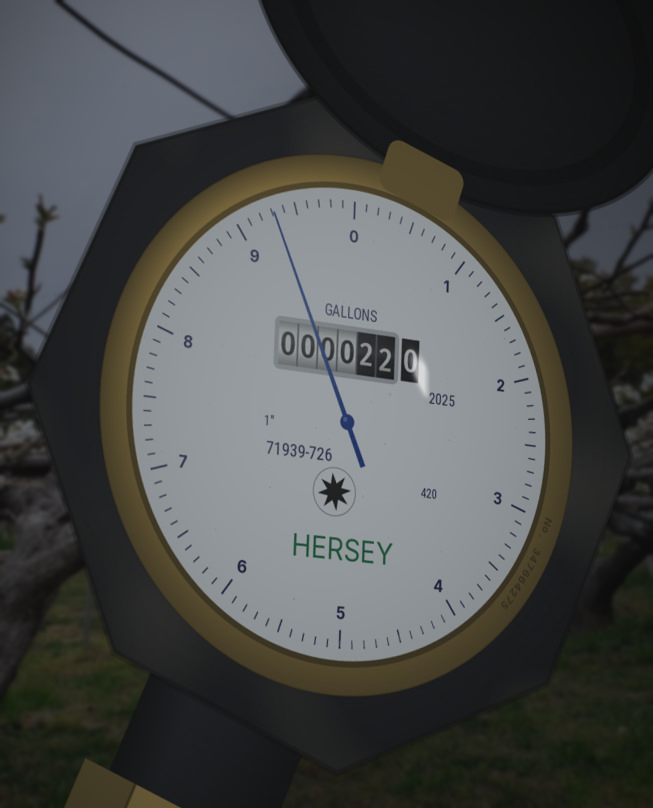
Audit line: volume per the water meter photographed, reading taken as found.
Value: 219.3 gal
